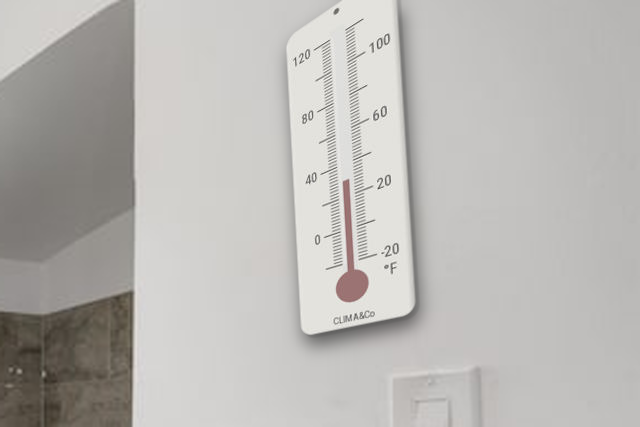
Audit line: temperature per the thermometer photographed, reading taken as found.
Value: 30 °F
